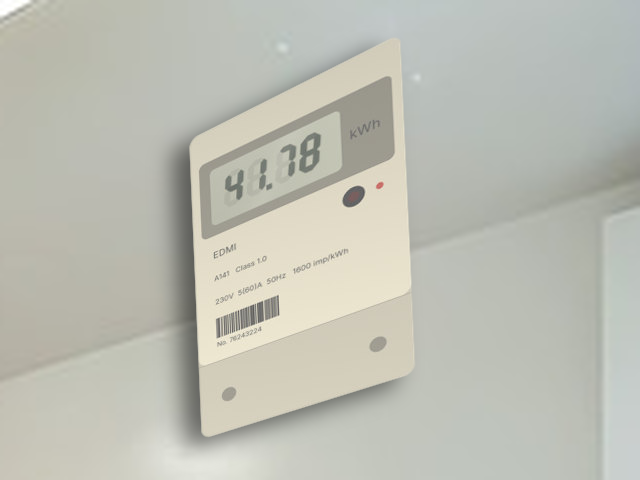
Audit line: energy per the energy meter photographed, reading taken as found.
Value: 41.78 kWh
